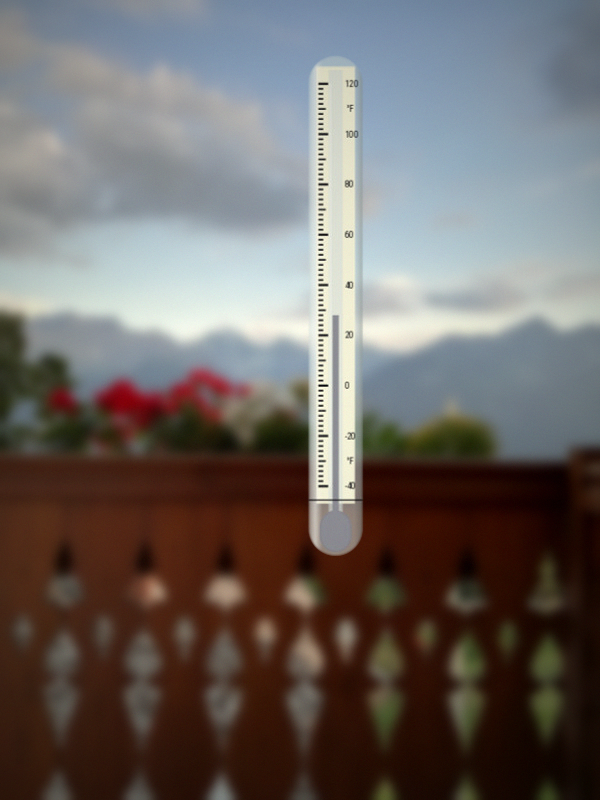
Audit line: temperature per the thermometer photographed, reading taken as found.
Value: 28 °F
